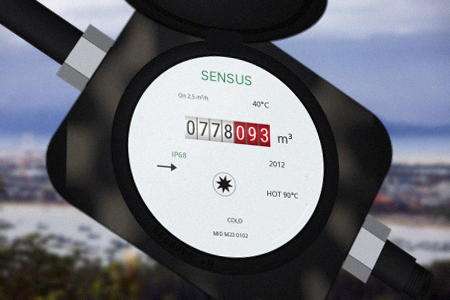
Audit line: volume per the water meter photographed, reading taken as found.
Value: 778.093 m³
